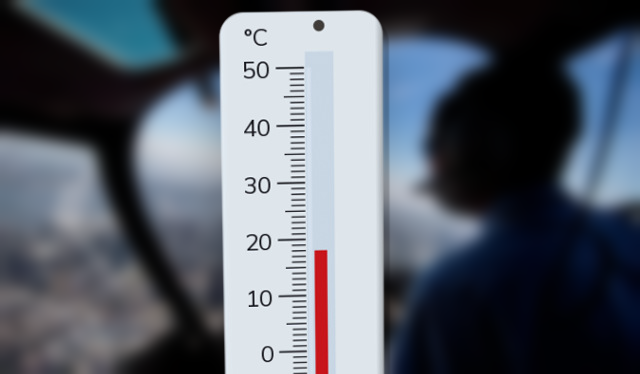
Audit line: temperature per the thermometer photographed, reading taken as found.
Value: 18 °C
